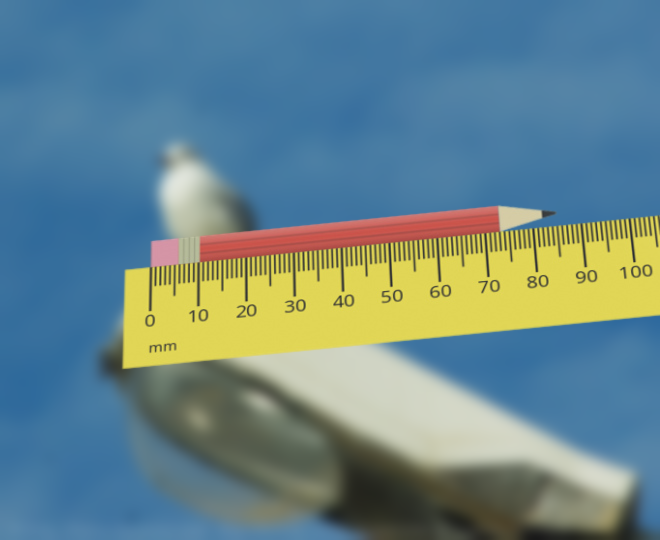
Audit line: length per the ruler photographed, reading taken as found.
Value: 85 mm
